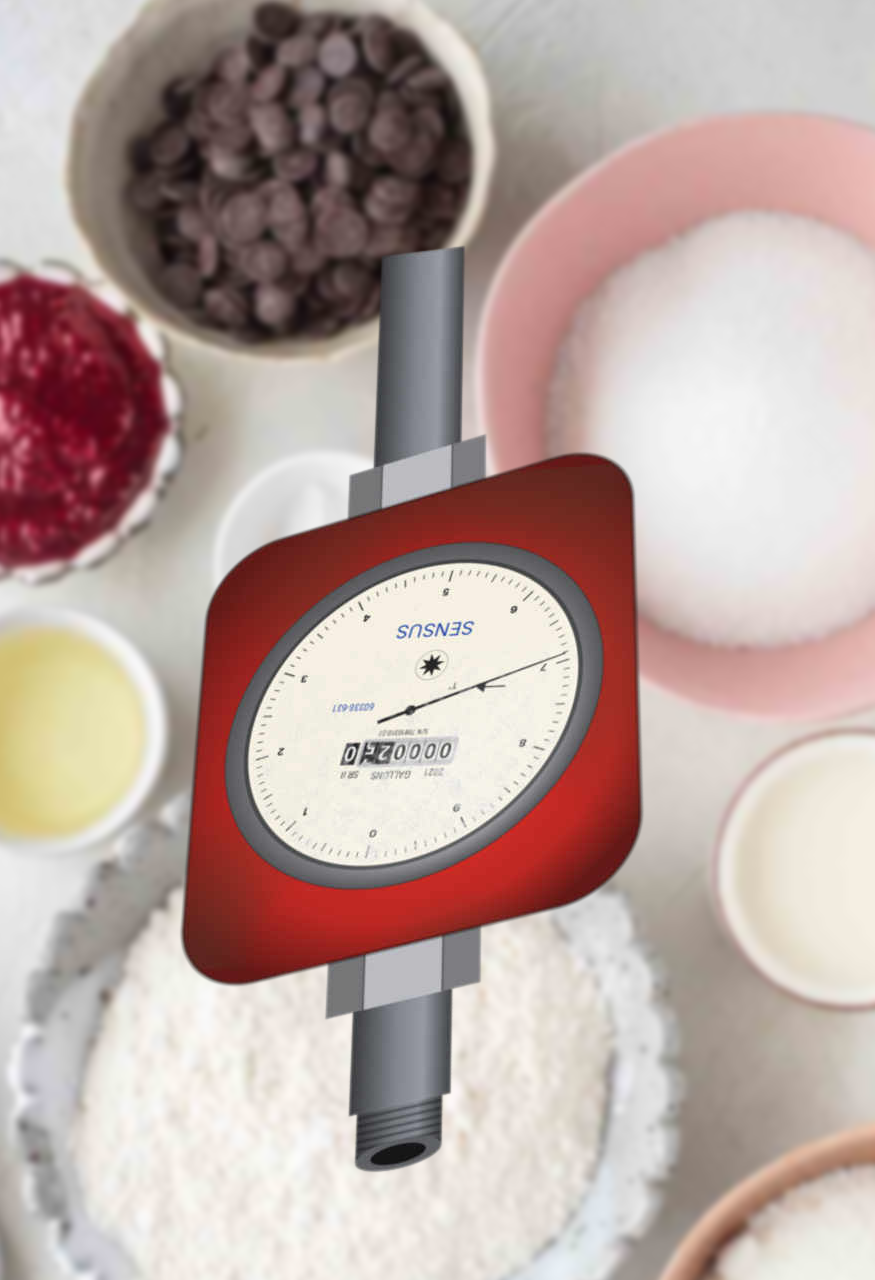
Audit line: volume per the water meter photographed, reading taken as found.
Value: 246.9 gal
